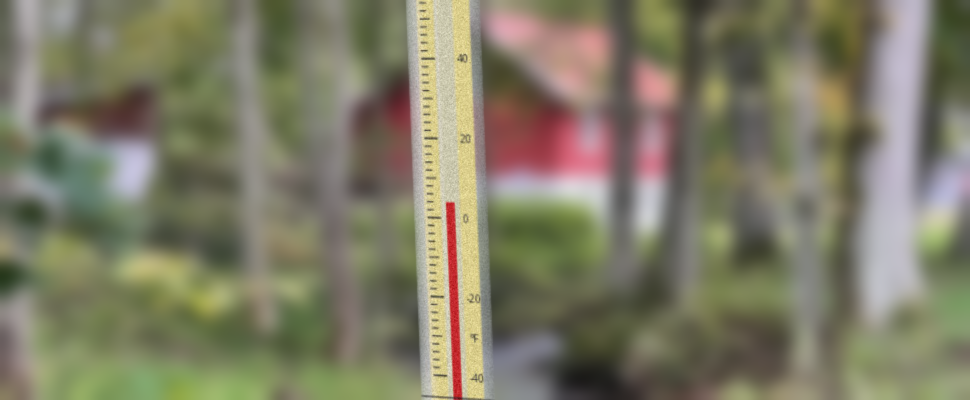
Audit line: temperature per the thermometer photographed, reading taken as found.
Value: 4 °F
